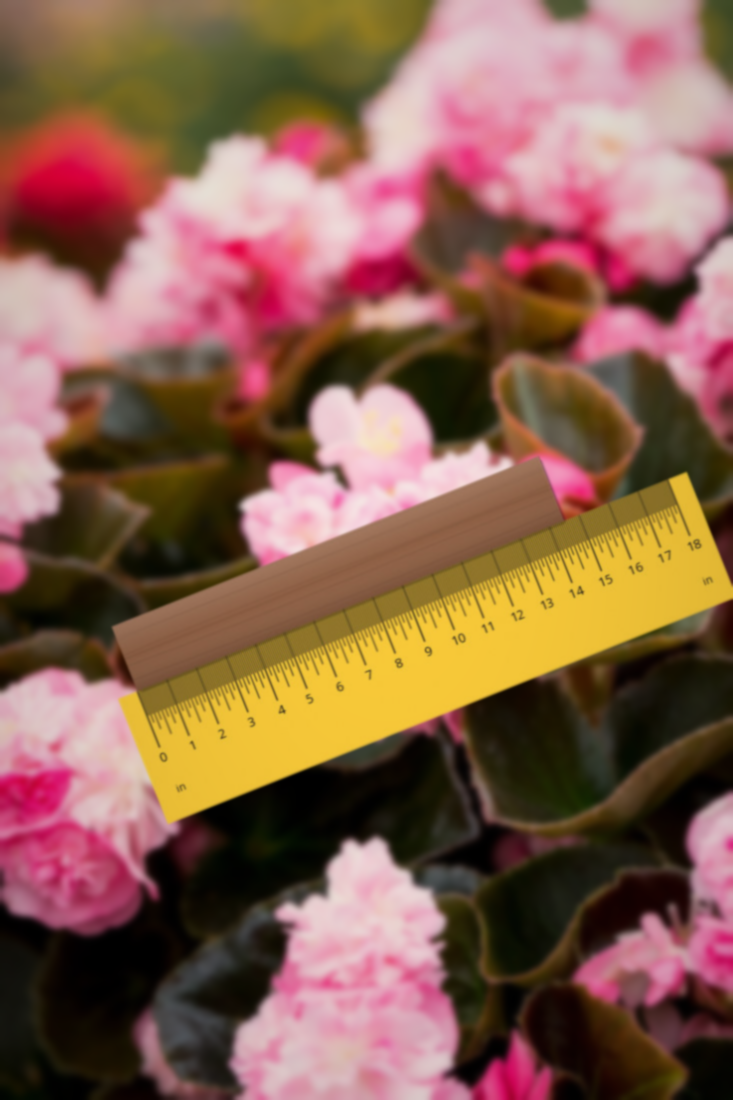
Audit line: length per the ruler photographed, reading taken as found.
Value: 14.5 in
